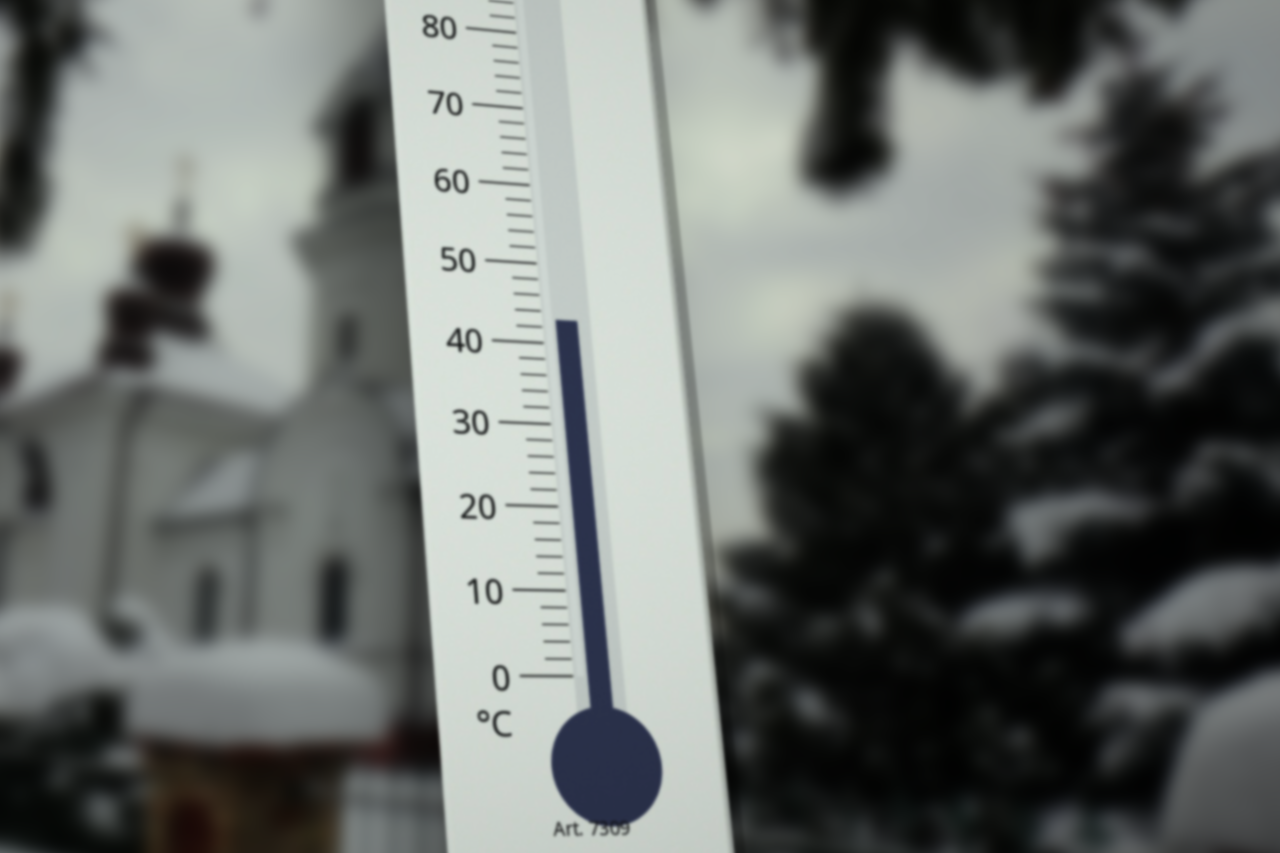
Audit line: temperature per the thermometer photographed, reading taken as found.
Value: 43 °C
